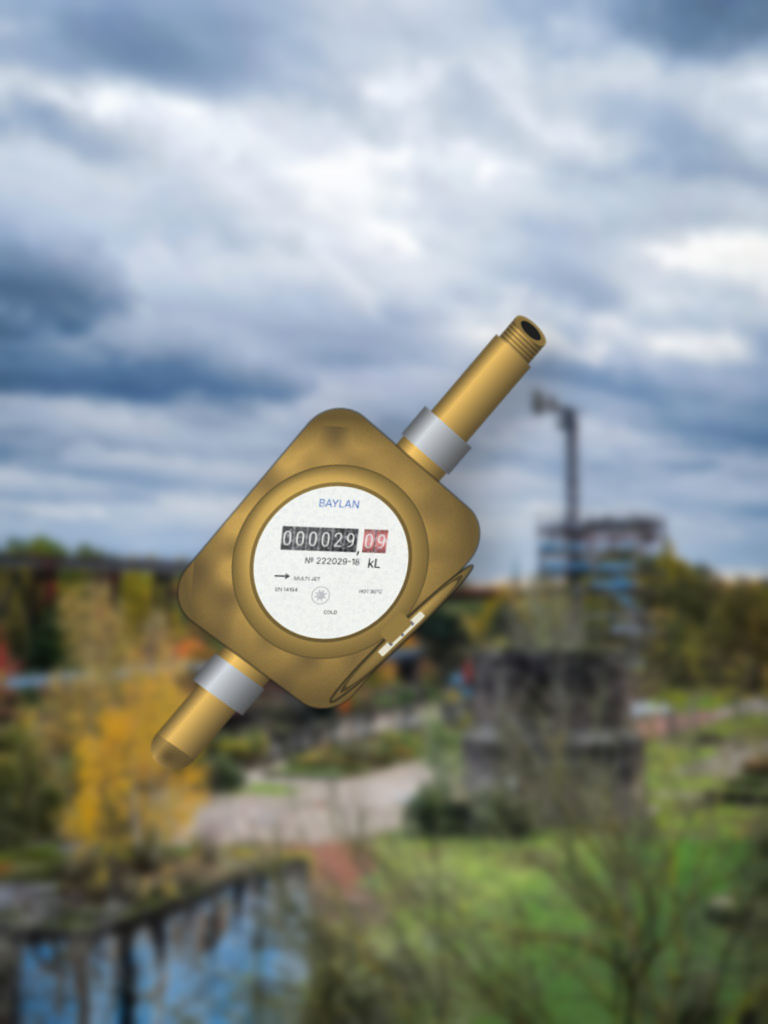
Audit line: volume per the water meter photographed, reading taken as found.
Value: 29.09 kL
